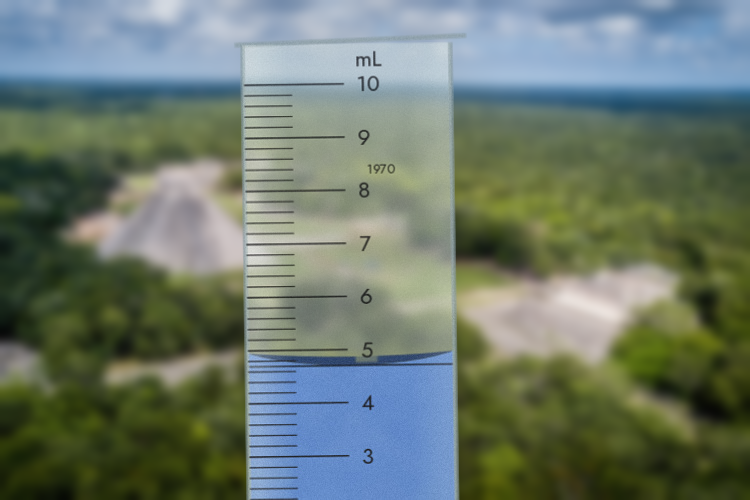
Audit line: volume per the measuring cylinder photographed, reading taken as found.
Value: 4.7 mL
